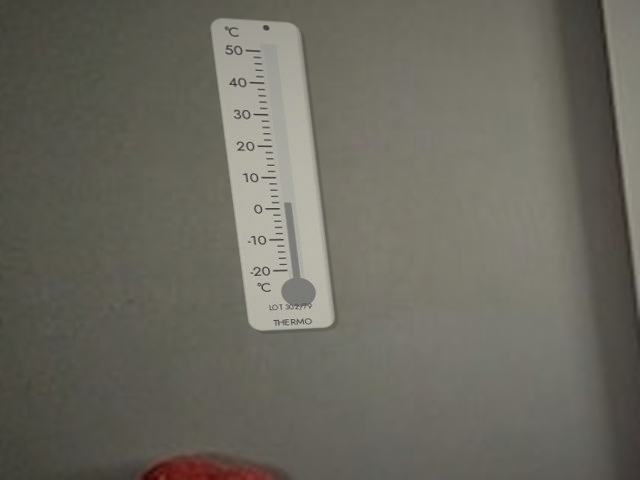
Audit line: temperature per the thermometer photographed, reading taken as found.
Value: 2 °C
